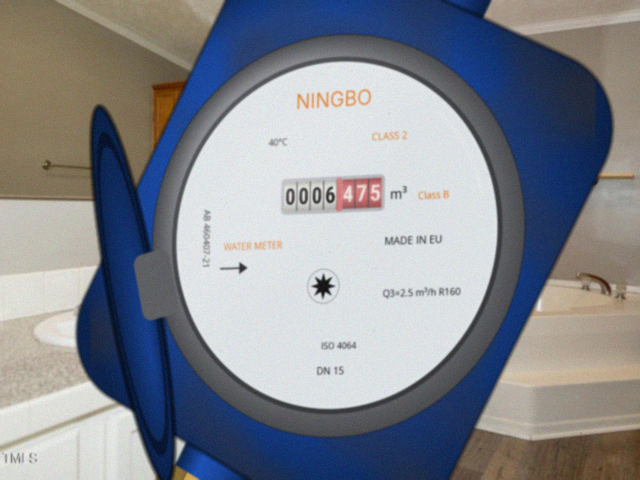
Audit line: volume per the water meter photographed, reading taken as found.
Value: 6.475 m³
